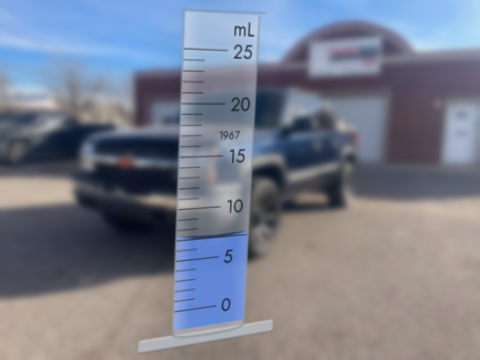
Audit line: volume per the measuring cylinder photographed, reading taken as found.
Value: 7 mL
